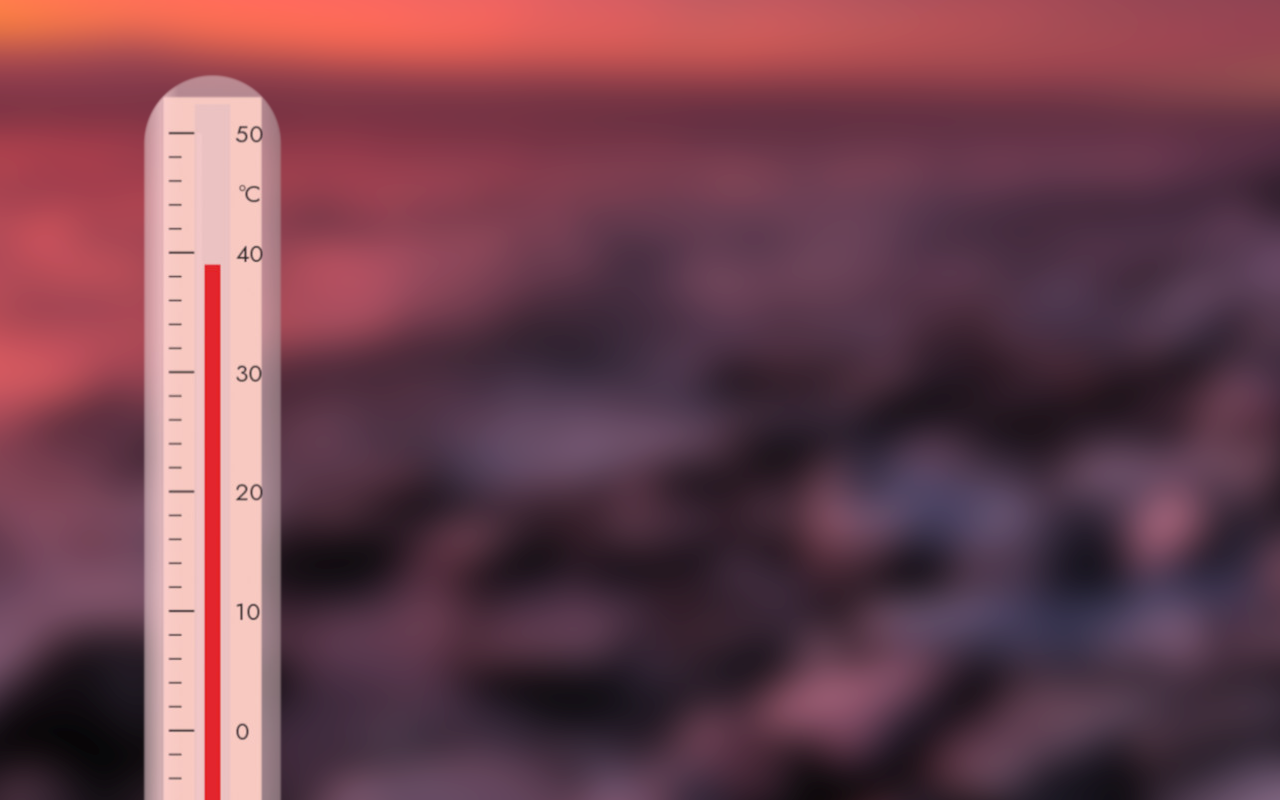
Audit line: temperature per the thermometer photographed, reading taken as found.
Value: 39 °C
